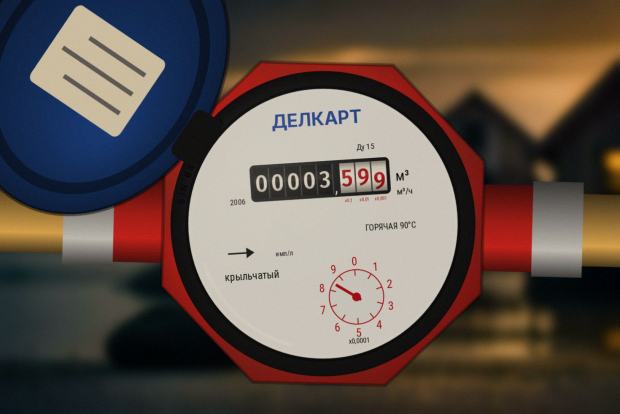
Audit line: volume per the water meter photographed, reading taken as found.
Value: 3.5988 m³
